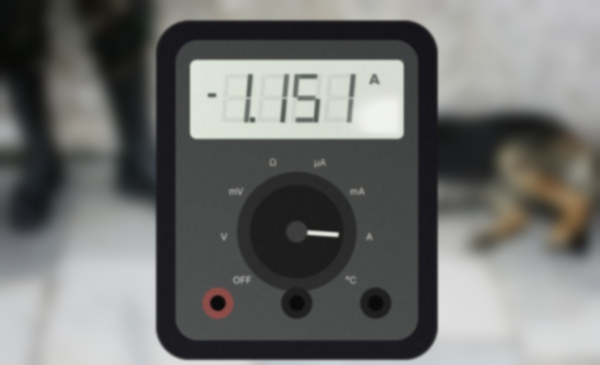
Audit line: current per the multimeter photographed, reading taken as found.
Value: -1.151 A
